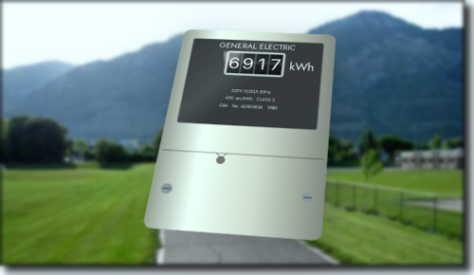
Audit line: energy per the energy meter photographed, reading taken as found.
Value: 6917 kWh
